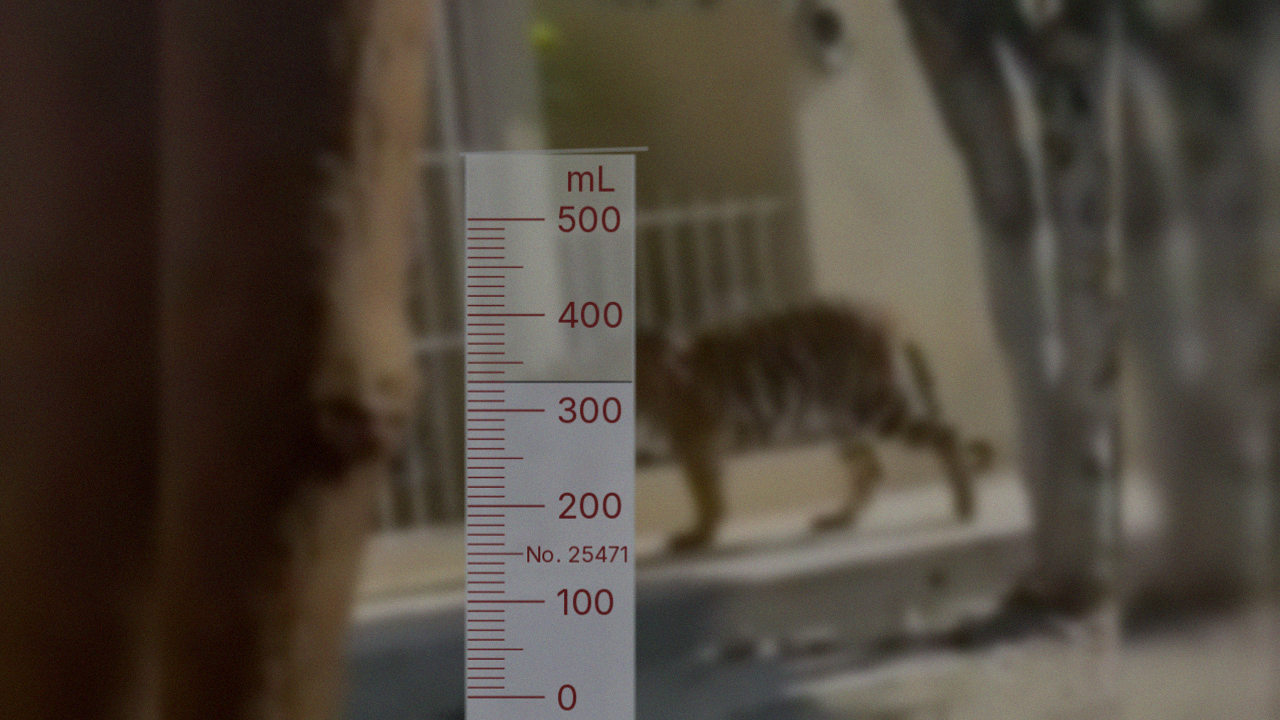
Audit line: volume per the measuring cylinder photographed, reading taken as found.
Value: 330 mL
